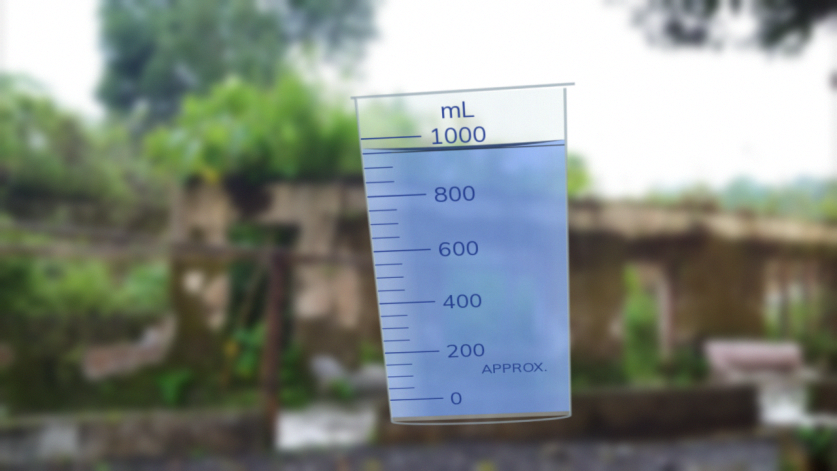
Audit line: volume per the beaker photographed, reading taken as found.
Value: 950 mL
